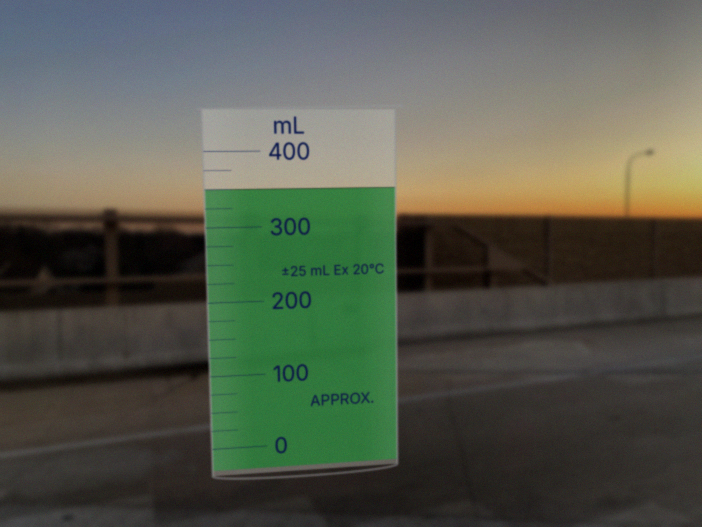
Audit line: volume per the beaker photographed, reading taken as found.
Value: 350 mL
